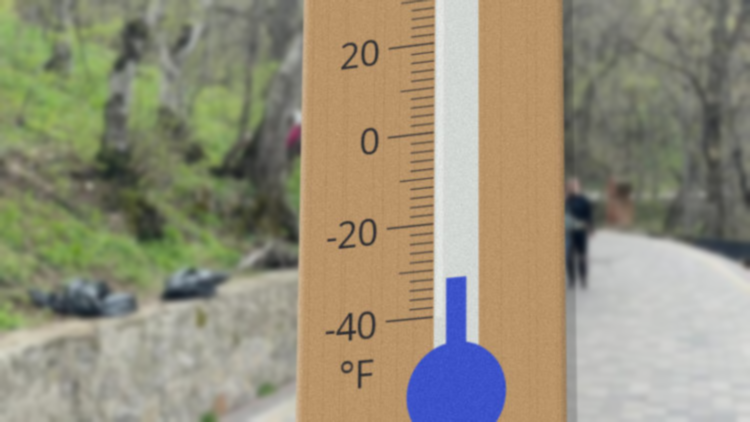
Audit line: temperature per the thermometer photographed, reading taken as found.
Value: -32 °F
